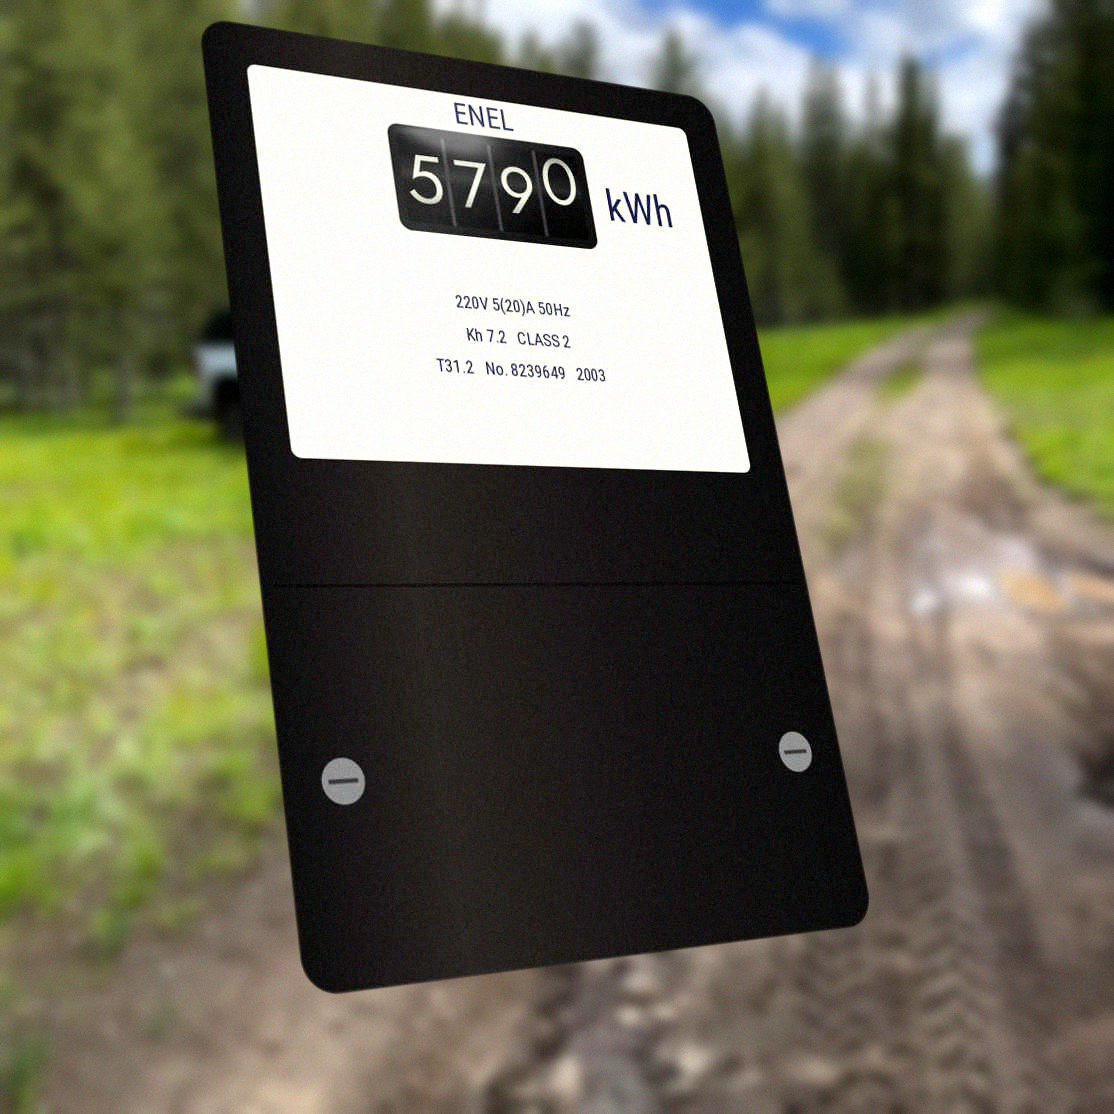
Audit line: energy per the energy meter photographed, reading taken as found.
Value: 5790 kWh
